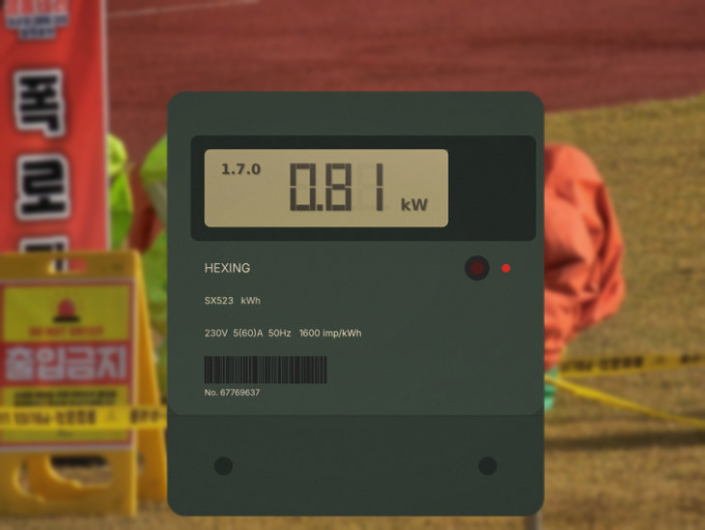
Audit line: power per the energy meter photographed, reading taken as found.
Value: 0.81 kW
